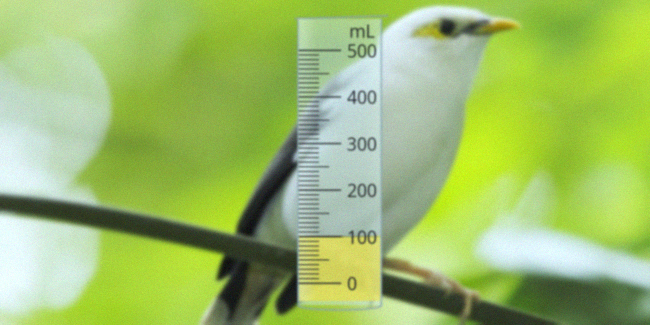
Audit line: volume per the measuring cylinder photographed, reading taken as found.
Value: 100 mL
